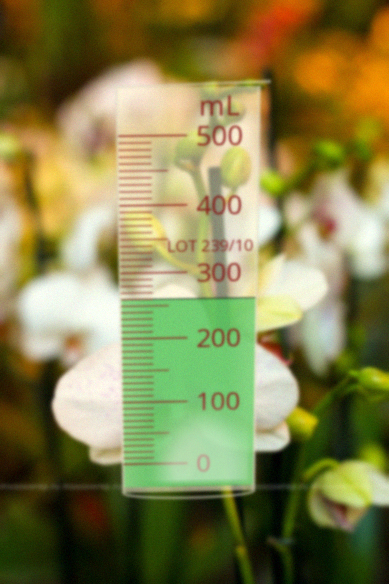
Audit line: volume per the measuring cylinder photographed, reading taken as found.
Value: 260 mL
